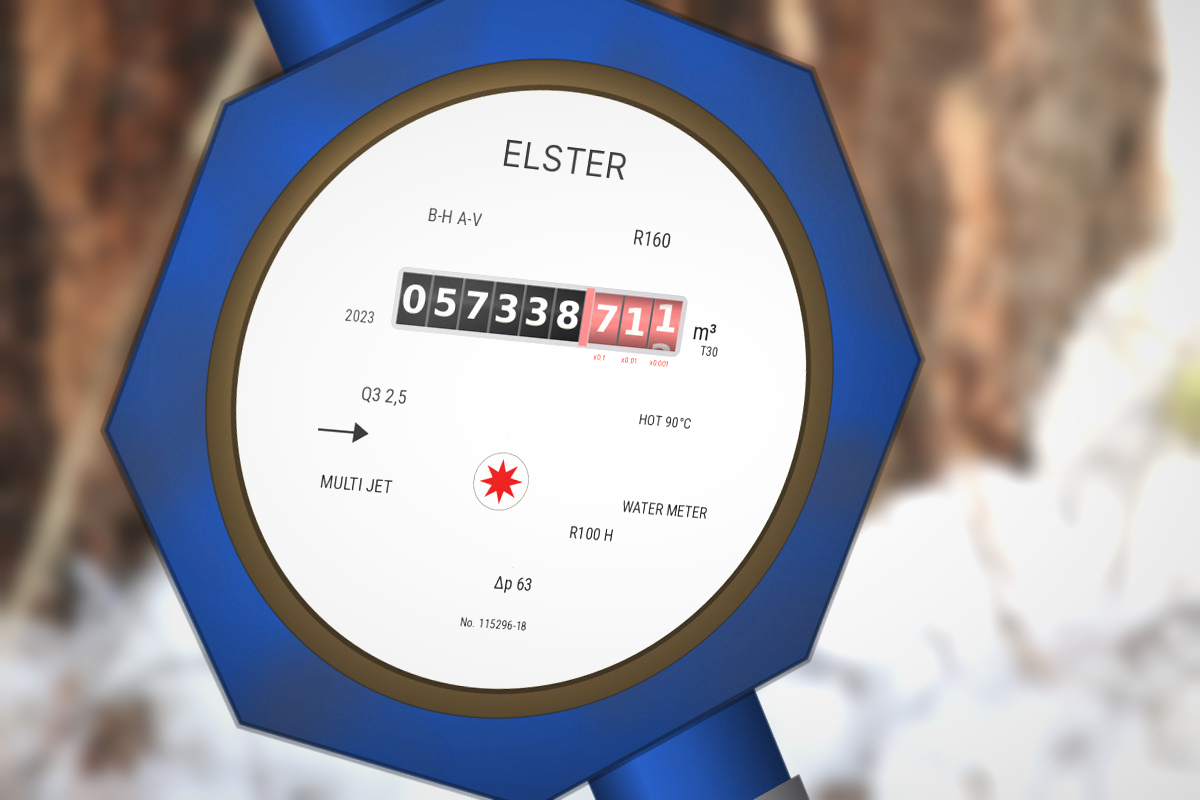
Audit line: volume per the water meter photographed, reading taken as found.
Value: 57338.711 m³
